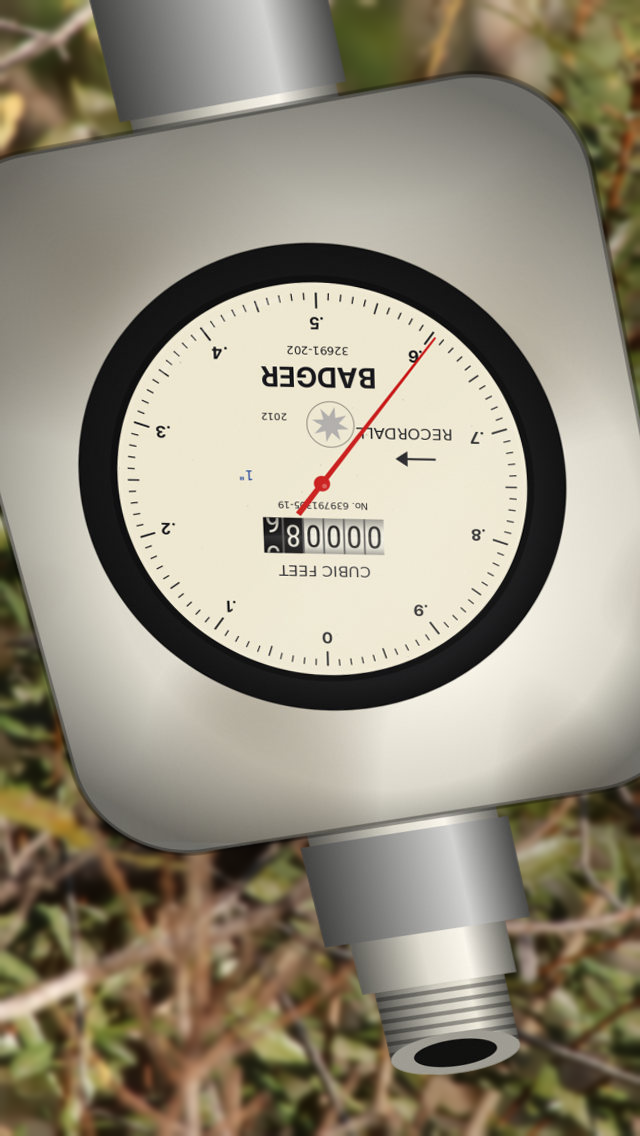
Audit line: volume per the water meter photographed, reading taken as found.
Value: 85.60 ft³
